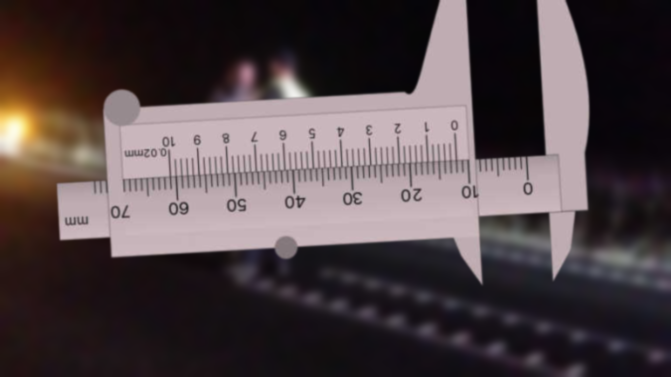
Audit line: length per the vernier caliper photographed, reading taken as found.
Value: 12.0 mm
